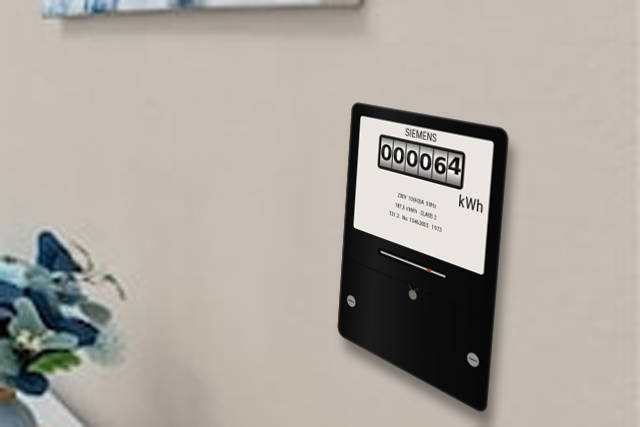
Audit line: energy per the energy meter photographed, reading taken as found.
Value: 64 kWh
